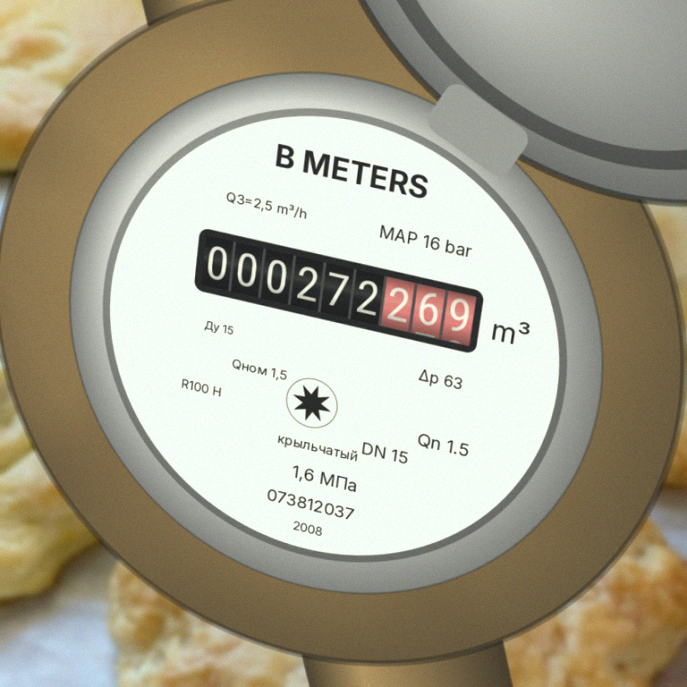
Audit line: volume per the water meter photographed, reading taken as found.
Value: 272.269 m³
